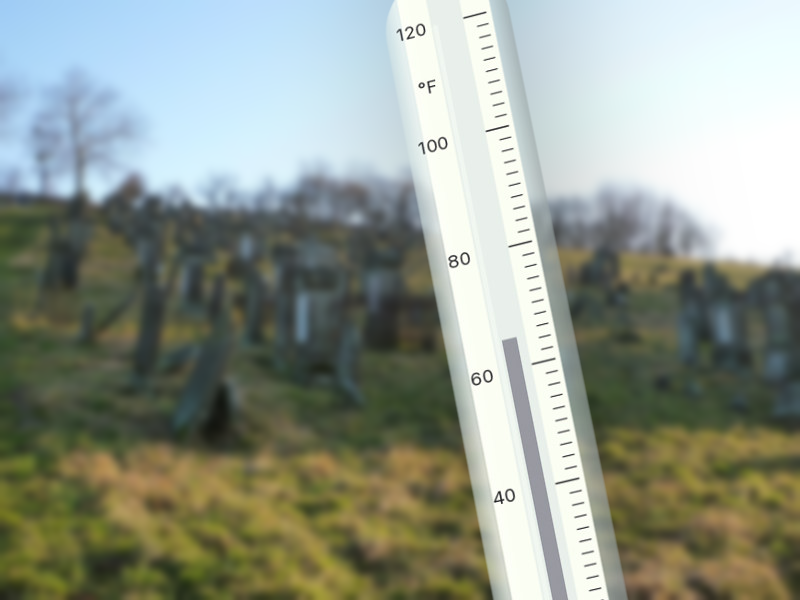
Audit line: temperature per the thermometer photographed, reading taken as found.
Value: 65 °F
